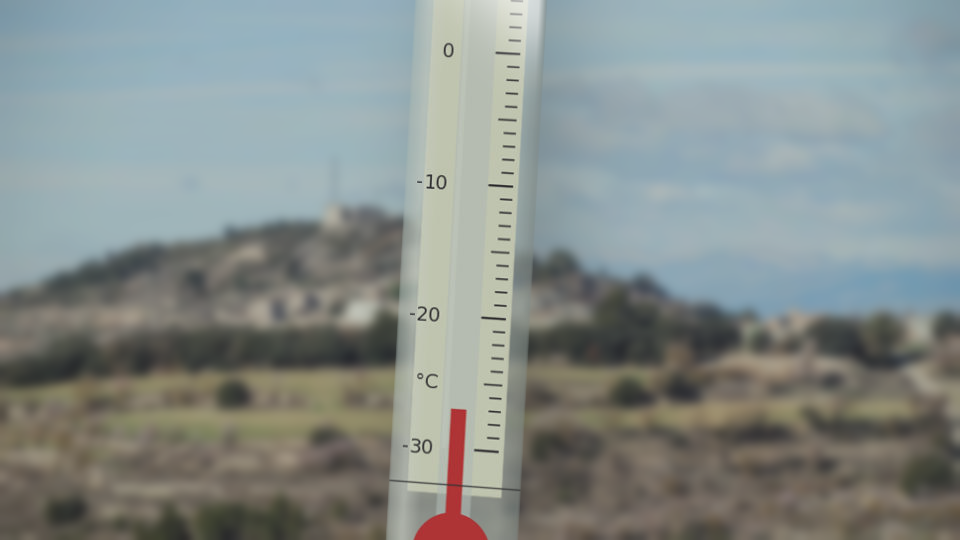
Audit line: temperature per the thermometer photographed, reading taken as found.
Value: -27 °C
